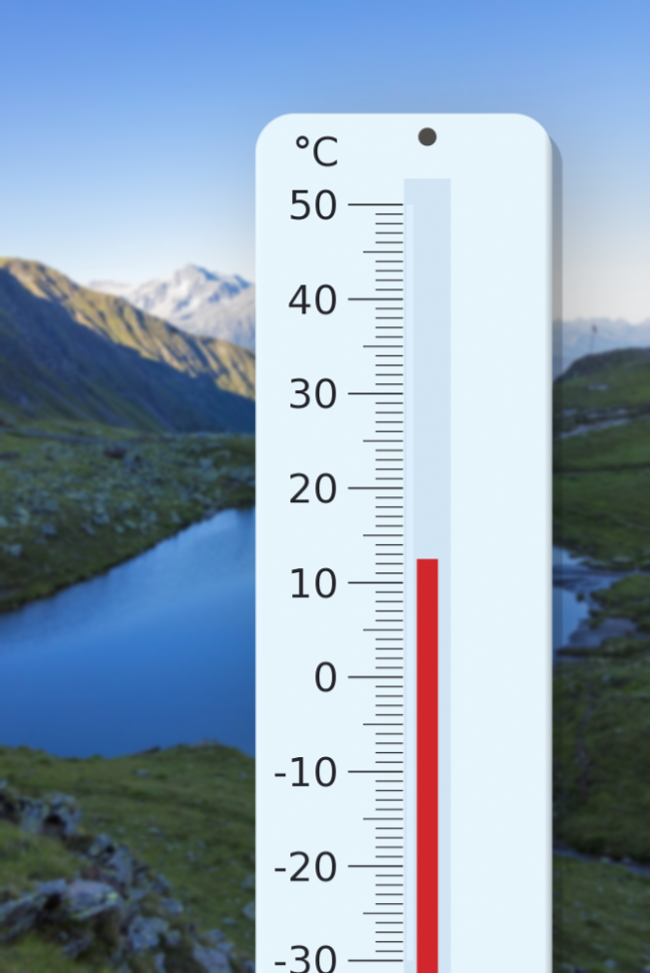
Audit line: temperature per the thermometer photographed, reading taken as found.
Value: 12.5 °C
